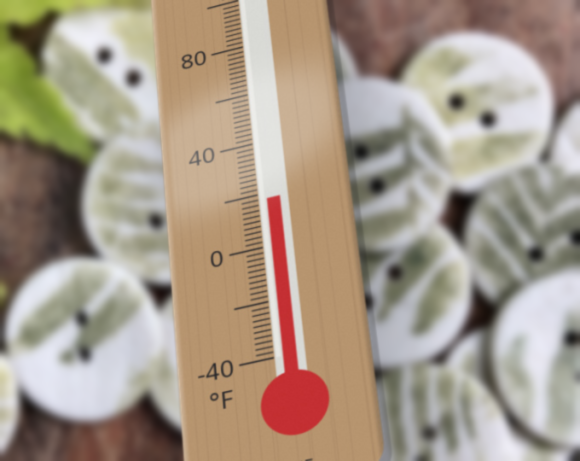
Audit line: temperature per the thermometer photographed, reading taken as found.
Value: 18 °F
